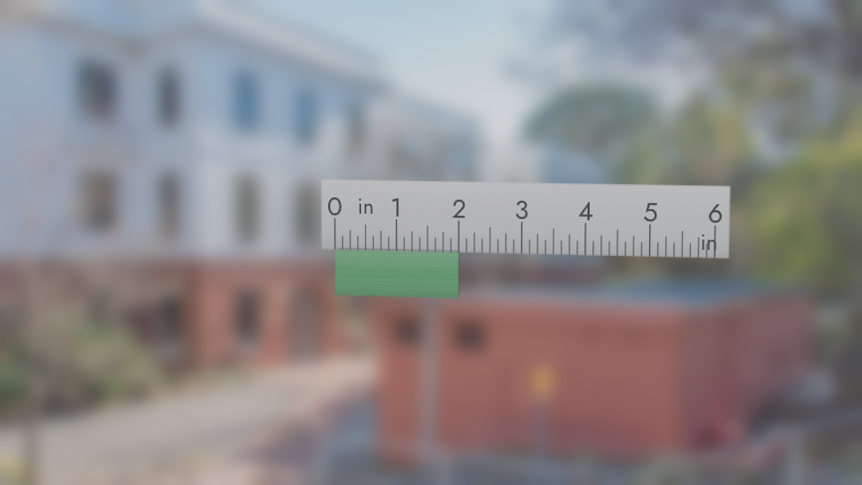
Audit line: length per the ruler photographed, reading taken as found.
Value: 2 in
